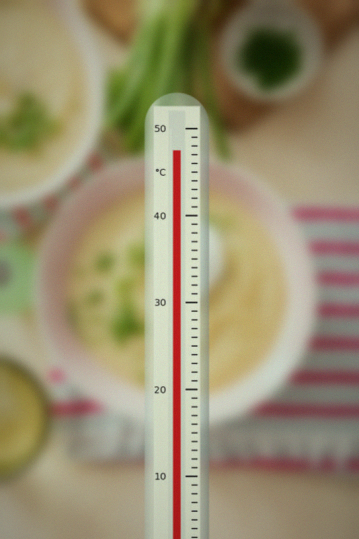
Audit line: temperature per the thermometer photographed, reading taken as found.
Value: 47.5 °C
